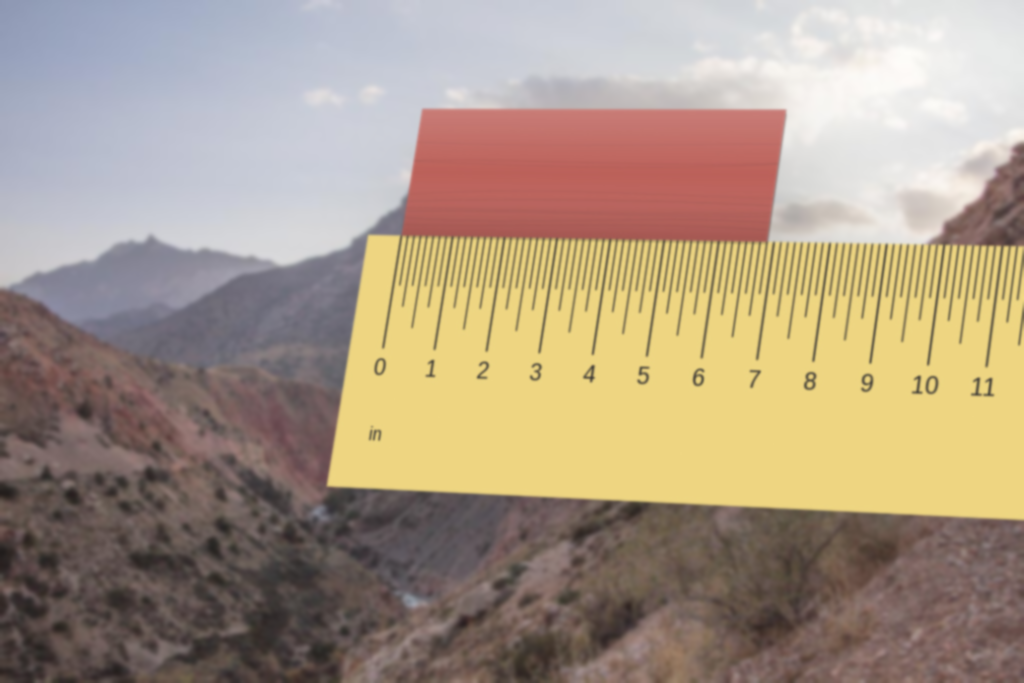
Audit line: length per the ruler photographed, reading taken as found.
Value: 6.875 in
